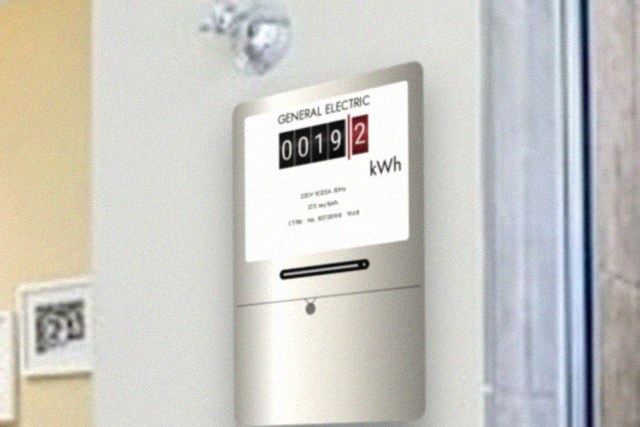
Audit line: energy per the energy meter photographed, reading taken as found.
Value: 19.2 kWh
